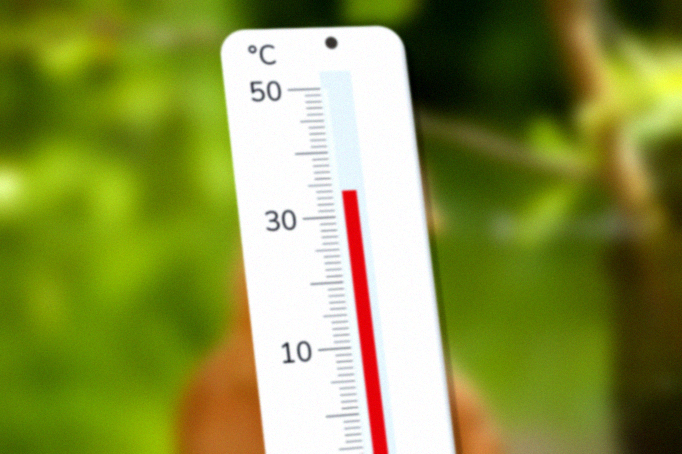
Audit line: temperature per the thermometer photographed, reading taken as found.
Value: 34 °C
